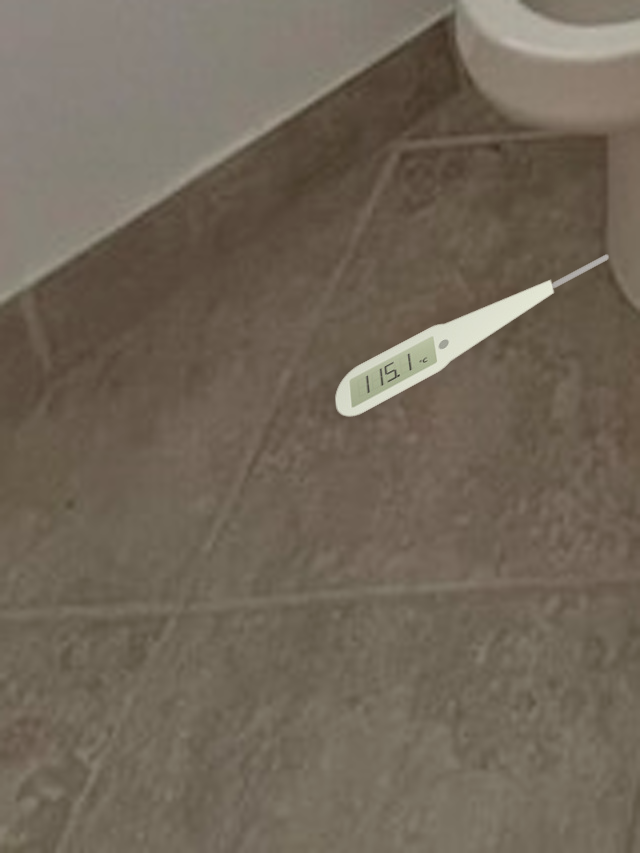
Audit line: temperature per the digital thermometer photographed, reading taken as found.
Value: 115.1 °C
